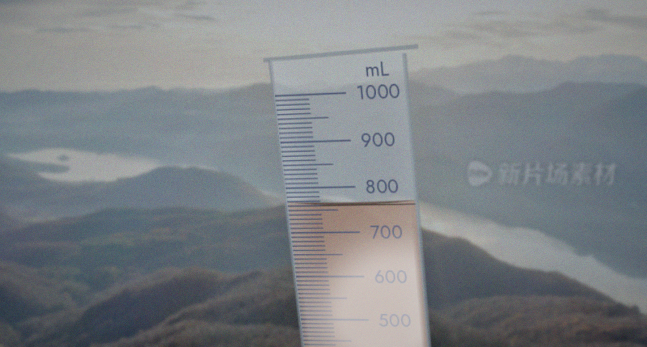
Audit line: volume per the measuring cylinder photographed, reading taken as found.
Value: 760 mL
